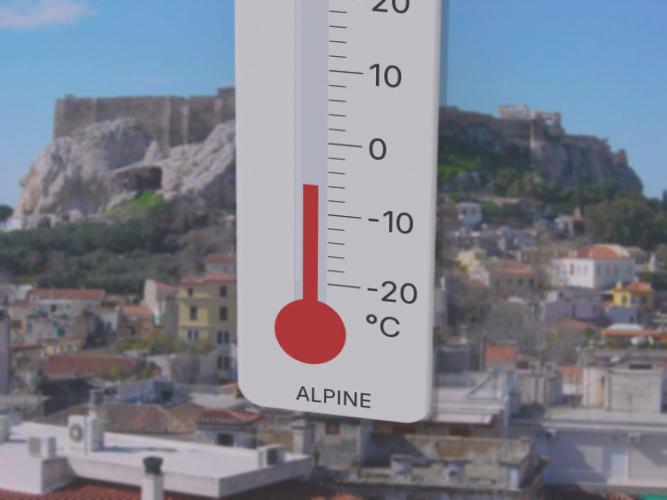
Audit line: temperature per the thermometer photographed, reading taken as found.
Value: -6 °C
